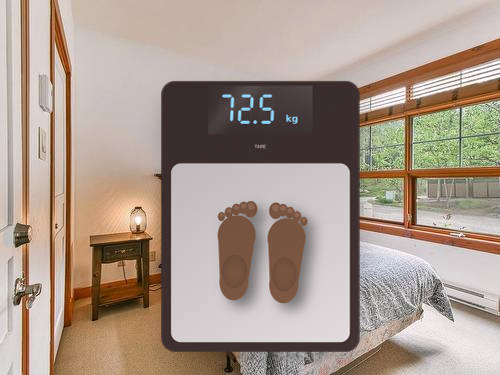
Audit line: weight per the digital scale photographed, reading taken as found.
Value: 72.5 kg
